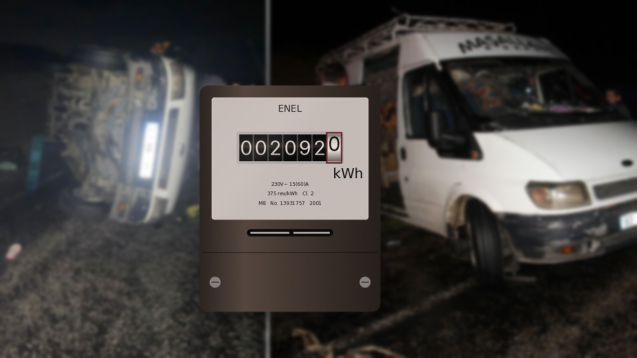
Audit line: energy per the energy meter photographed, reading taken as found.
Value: 2092.0 kWh
